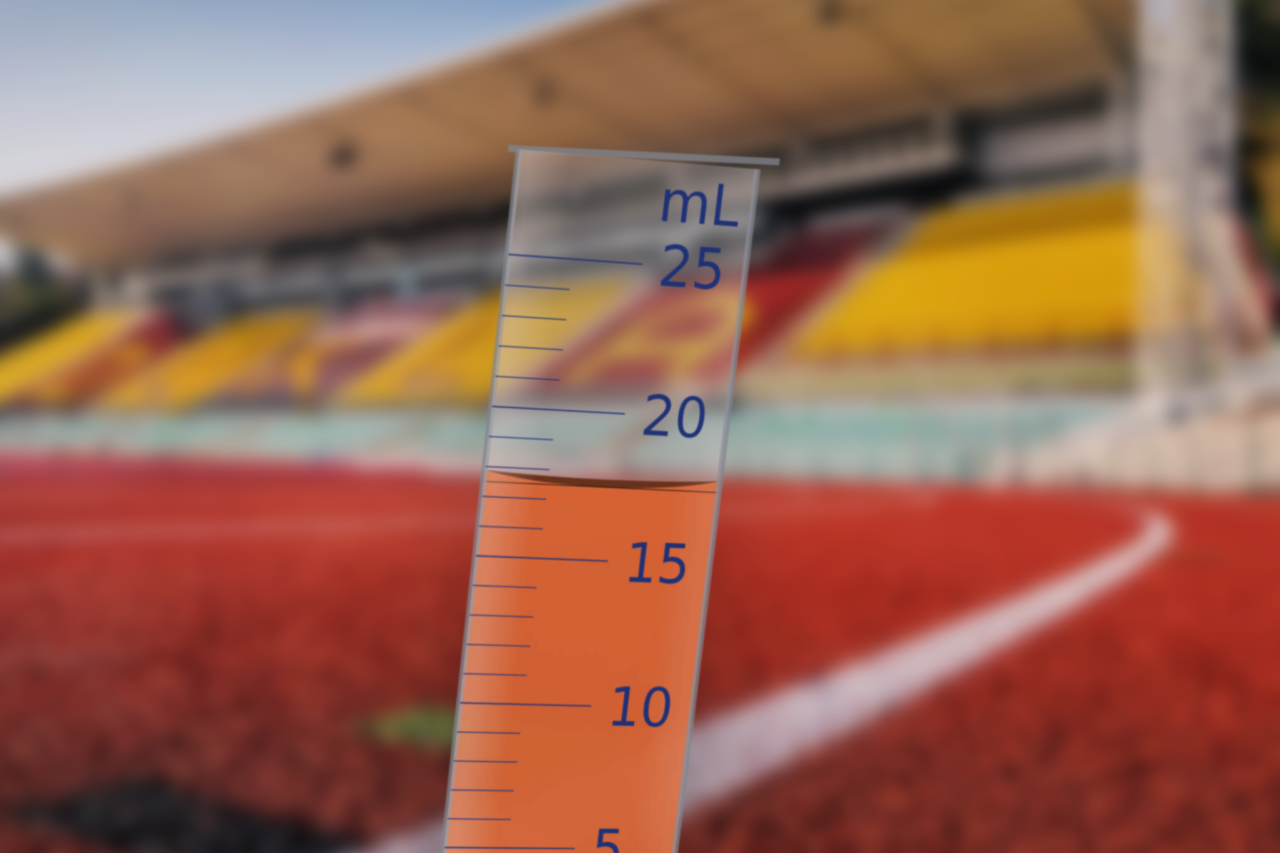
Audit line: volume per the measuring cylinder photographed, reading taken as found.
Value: 17.5 mL
